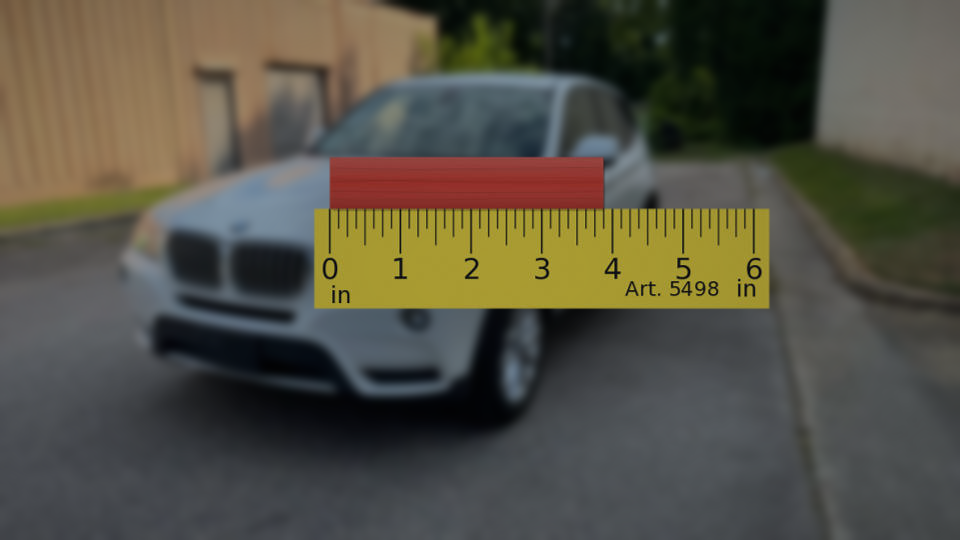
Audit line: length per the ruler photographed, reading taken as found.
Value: 3.875 in
